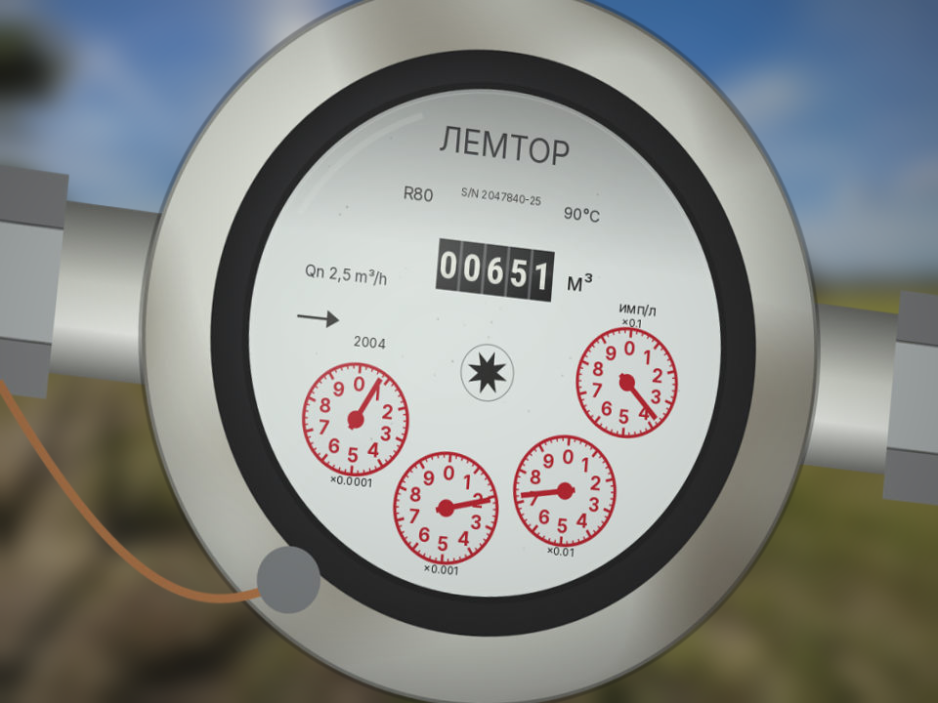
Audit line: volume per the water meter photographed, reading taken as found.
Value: 651.3720 m³
